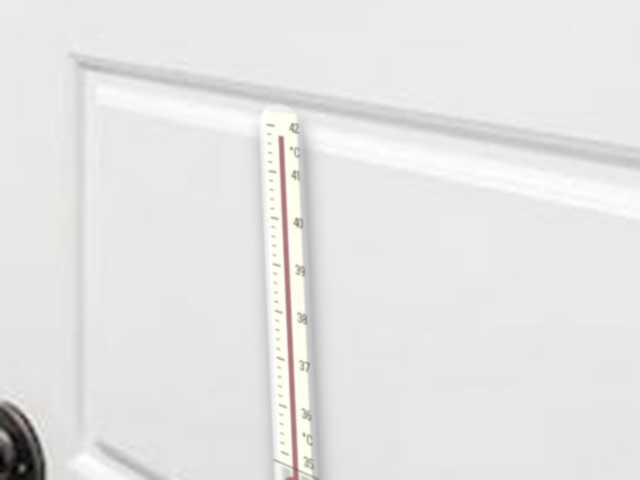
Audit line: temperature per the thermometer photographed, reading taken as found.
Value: 41.8 °C
